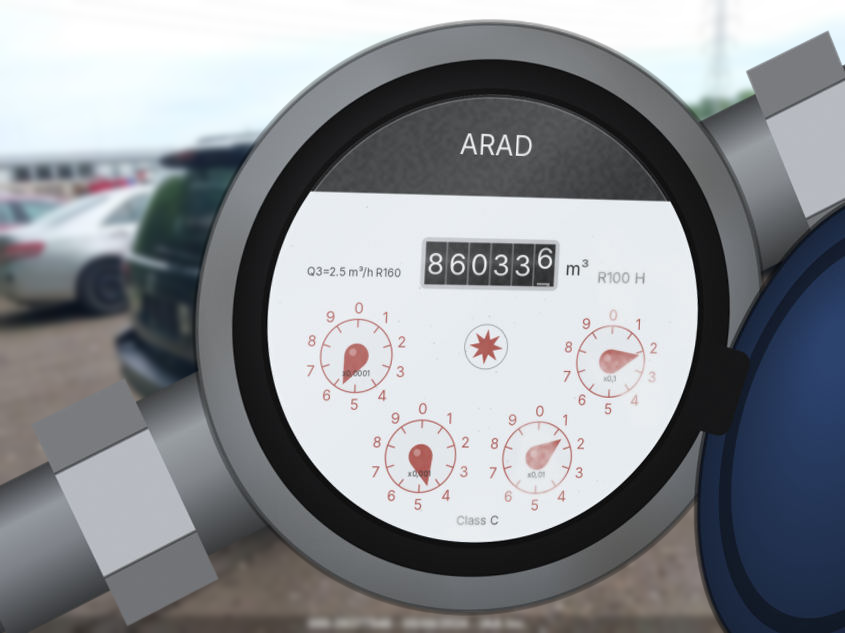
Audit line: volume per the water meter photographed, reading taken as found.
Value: 860336.2145 m³
